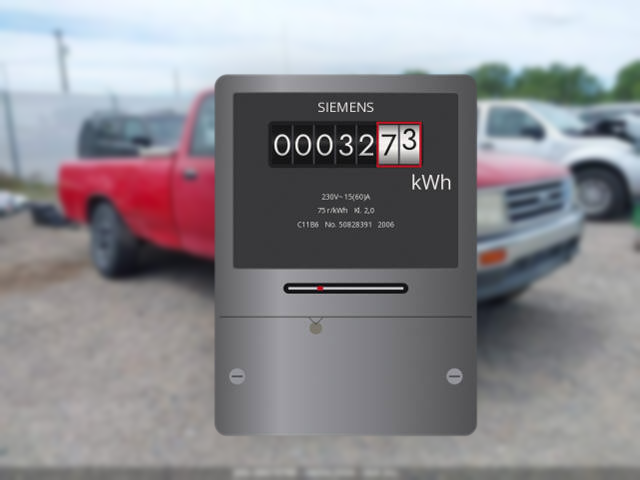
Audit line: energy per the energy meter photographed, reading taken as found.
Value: 32.73 kWh
